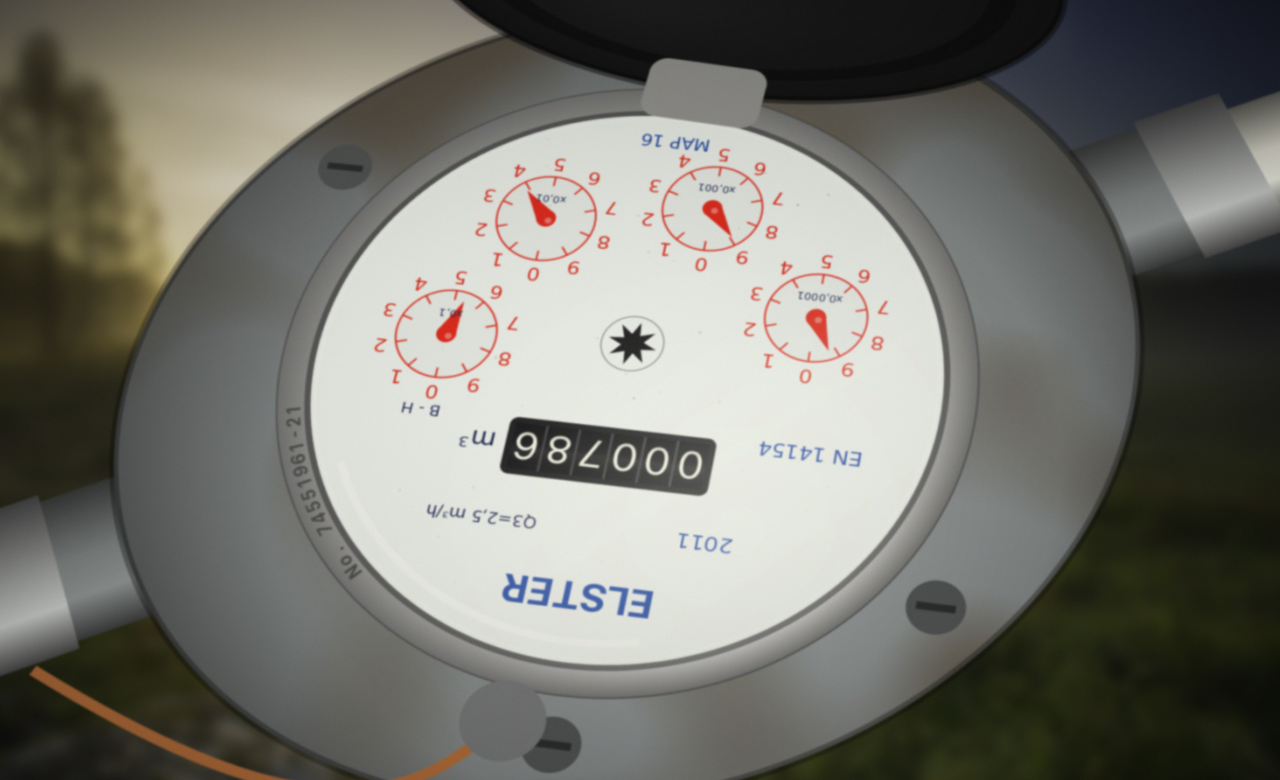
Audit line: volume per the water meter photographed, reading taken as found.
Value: 786.5389 m³
